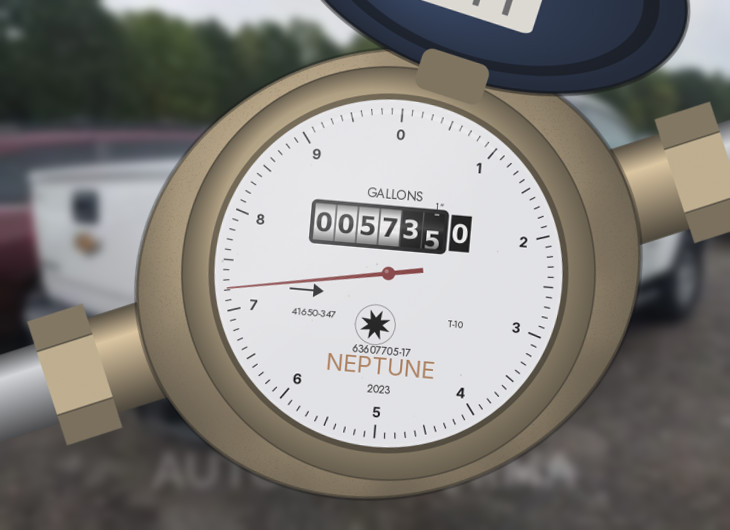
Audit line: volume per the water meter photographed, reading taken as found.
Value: 57347.2 gal
